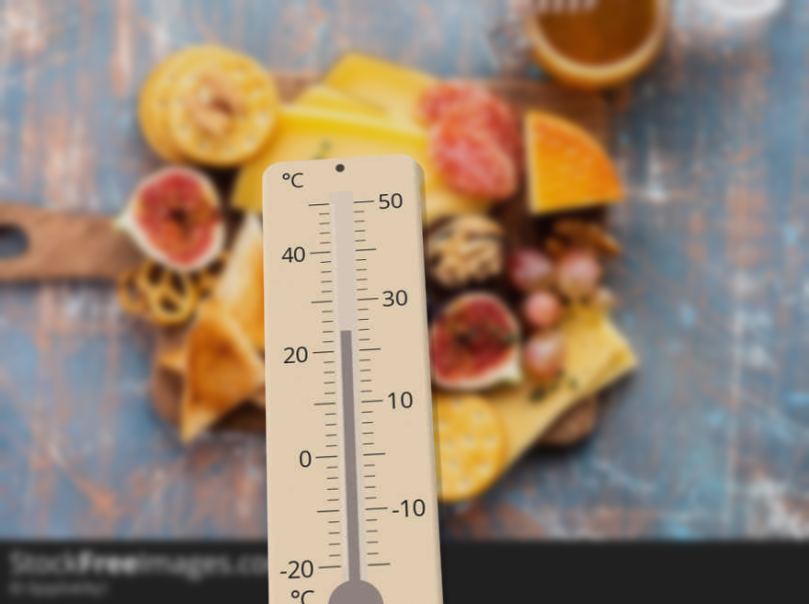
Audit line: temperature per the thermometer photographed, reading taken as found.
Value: 24 °C
